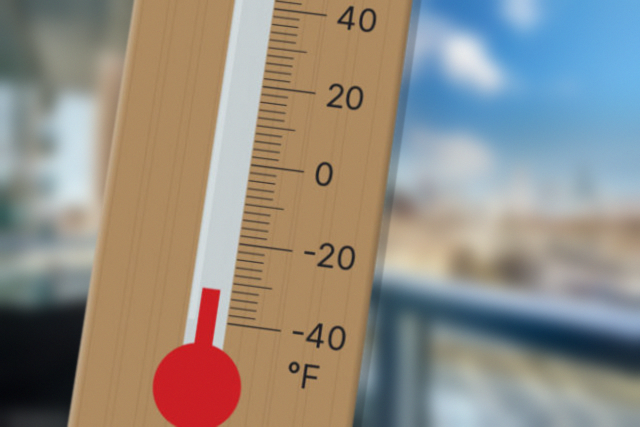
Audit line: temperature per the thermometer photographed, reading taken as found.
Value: -32 °F
